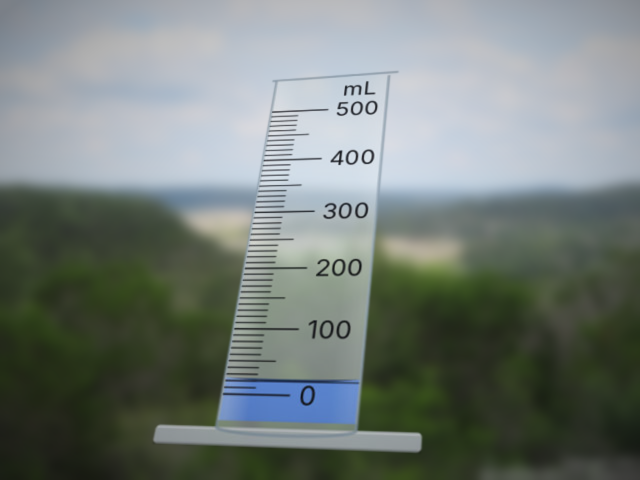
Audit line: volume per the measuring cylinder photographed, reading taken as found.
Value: 20 mL
